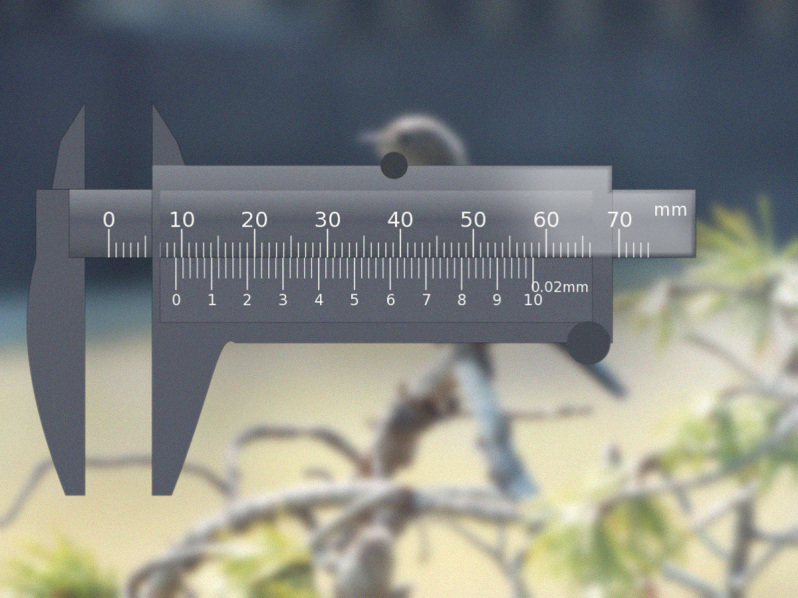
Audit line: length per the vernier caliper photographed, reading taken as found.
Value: 9.2 mm
